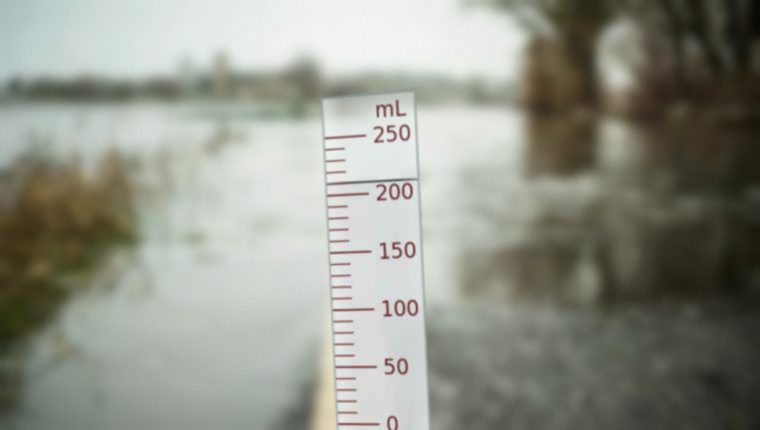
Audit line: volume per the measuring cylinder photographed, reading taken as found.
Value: 210 mL
